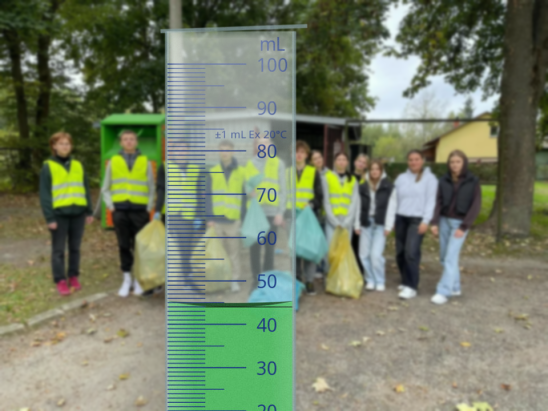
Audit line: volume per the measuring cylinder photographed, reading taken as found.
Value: 44 mL
